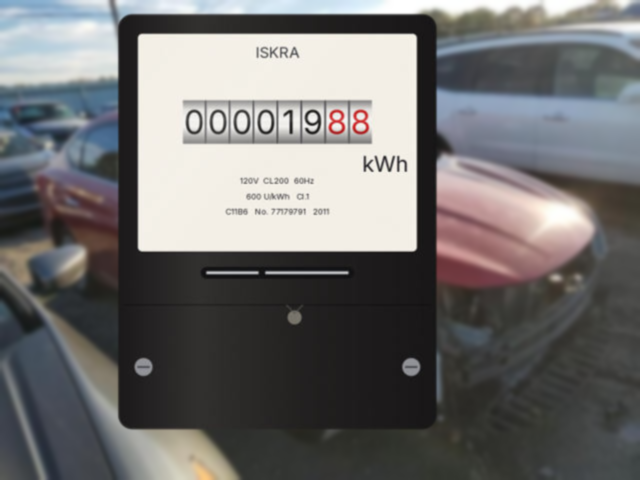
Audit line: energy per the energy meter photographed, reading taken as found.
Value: 19.88 kWh
